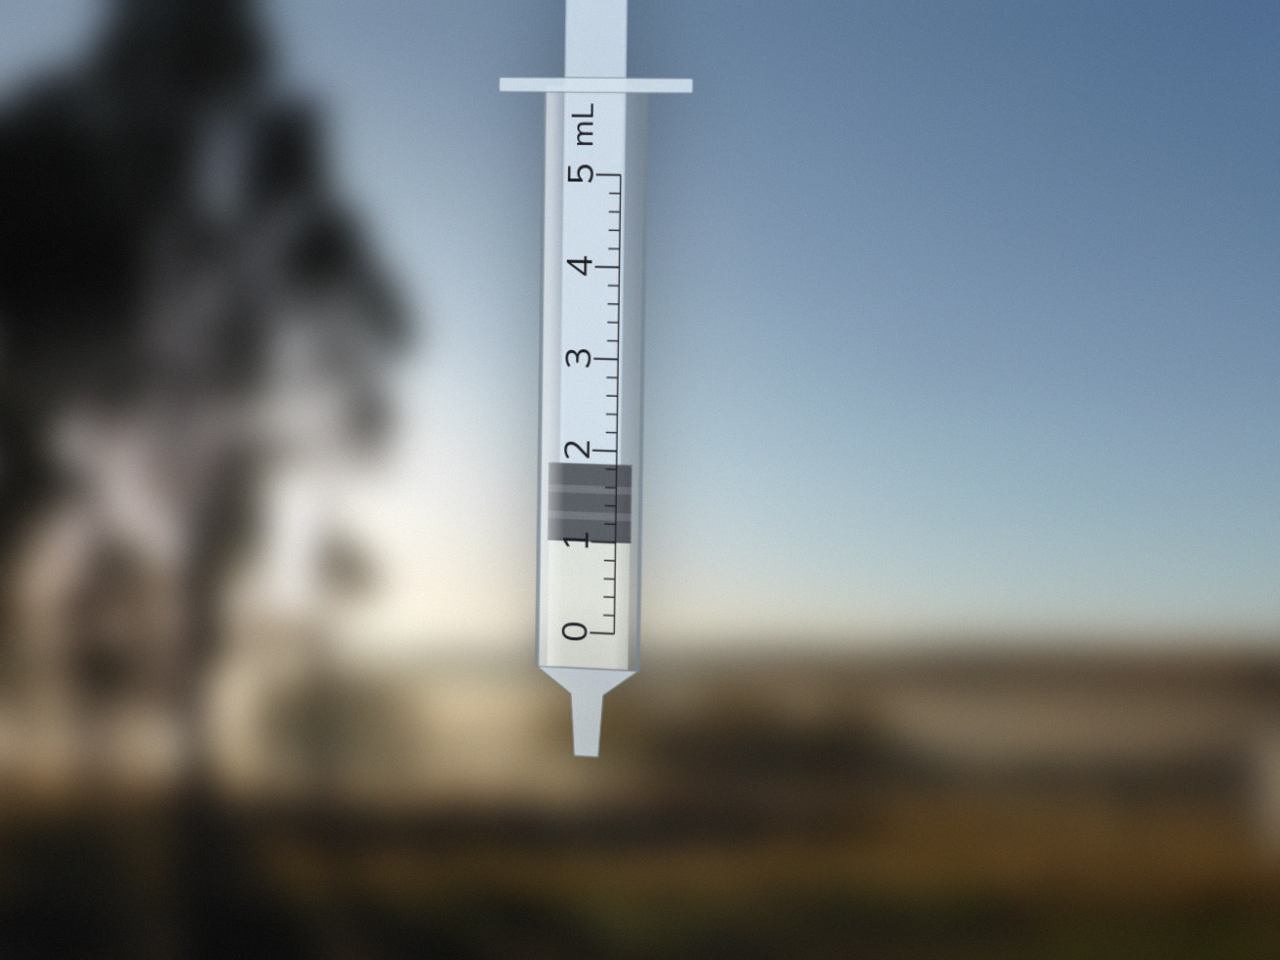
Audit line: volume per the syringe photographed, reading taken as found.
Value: 1 mL
